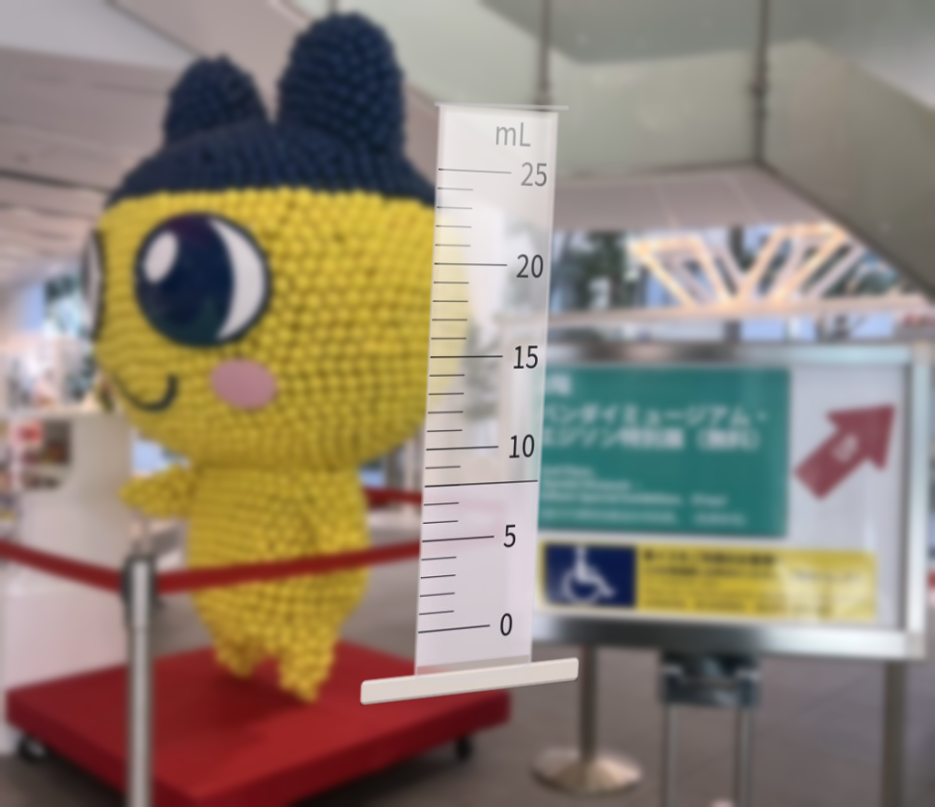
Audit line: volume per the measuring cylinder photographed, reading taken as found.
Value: 8 mL
